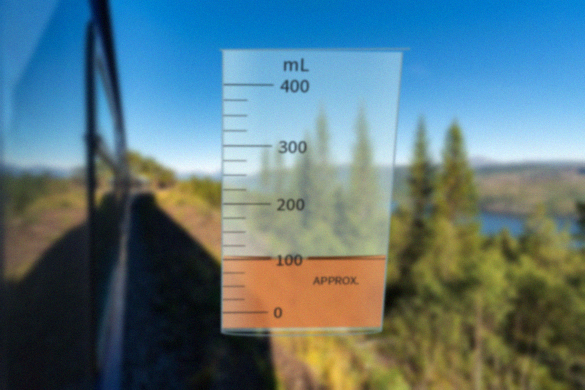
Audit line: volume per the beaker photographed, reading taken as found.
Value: 100 mL
